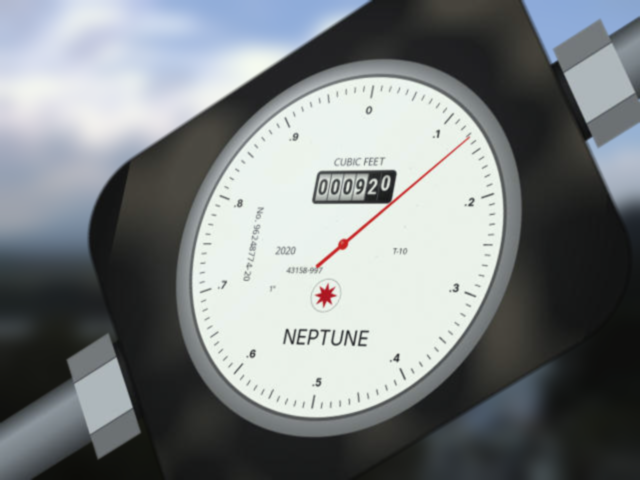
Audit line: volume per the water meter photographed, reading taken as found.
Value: 920.13 ft³
